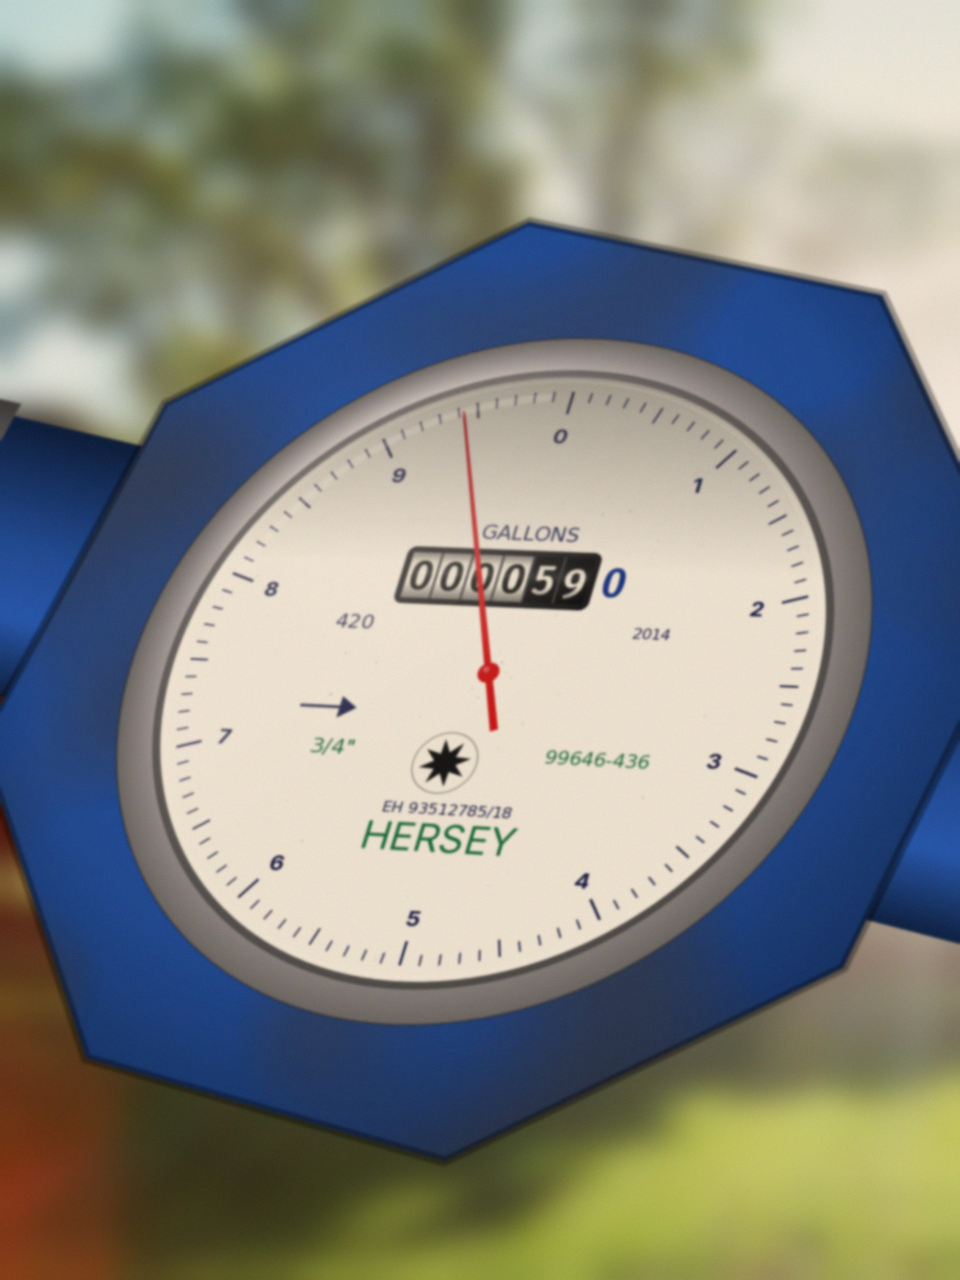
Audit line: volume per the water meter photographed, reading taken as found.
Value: 589.4 gal
